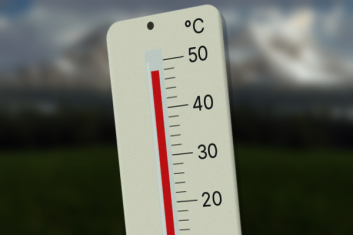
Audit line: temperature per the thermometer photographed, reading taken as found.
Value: 48 °C
